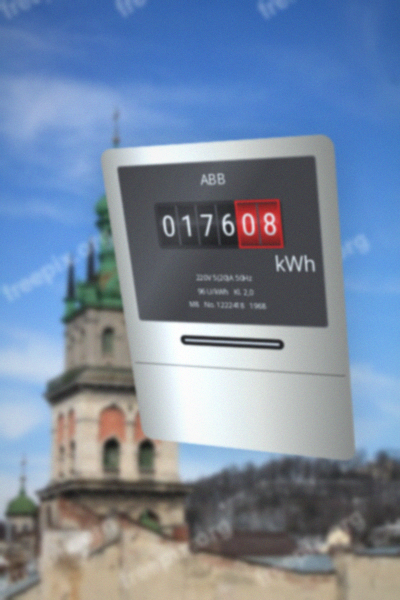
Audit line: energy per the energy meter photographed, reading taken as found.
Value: 176.08 kWh
